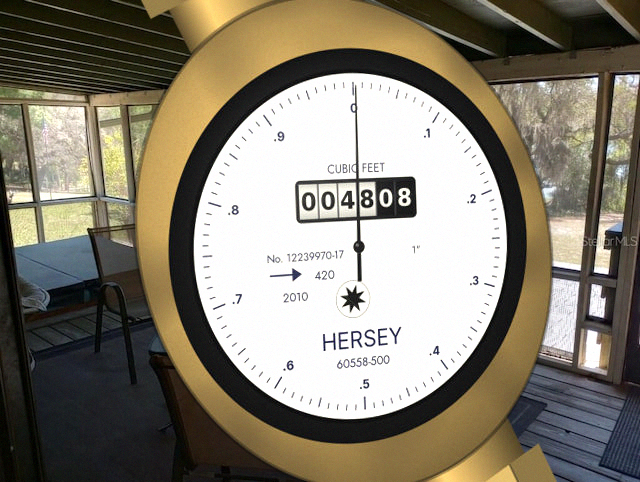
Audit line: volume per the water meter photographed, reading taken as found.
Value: 4808.00 ft³
